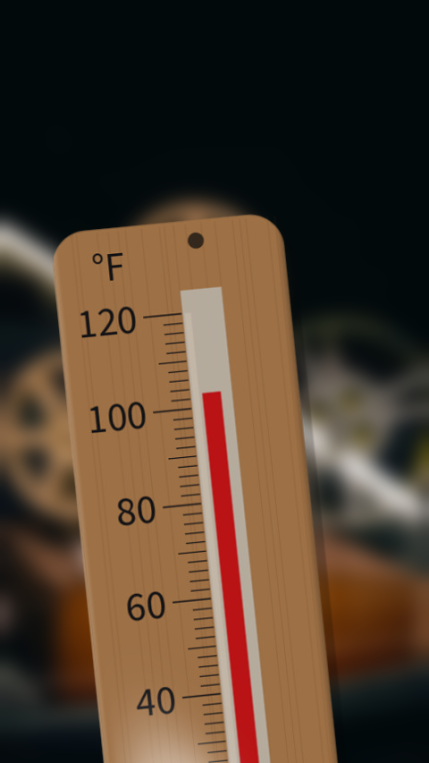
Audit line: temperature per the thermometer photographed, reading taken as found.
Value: 103 °F
